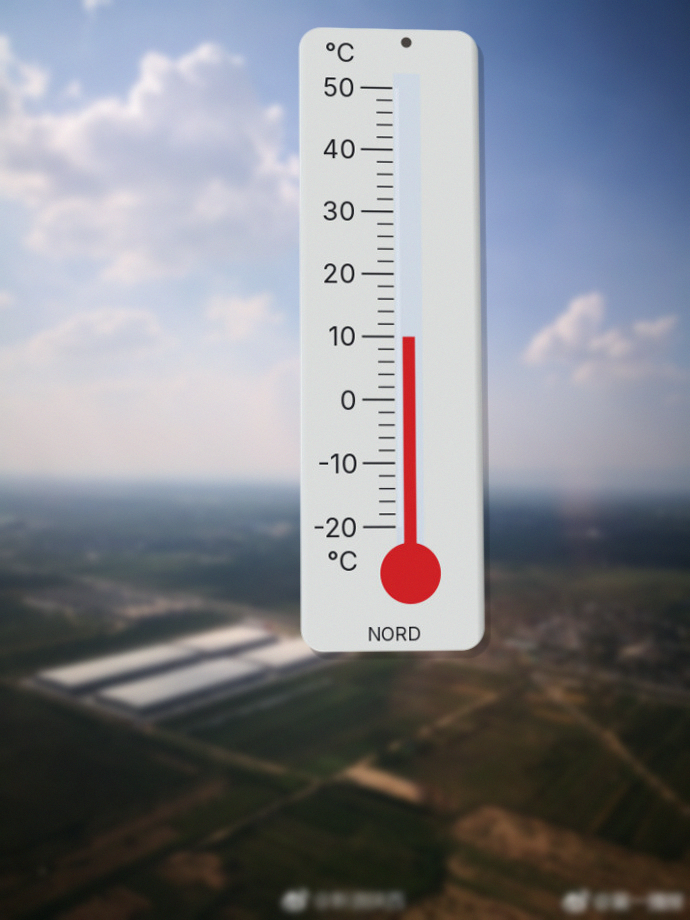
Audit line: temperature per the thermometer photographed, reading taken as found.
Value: 10 °C
